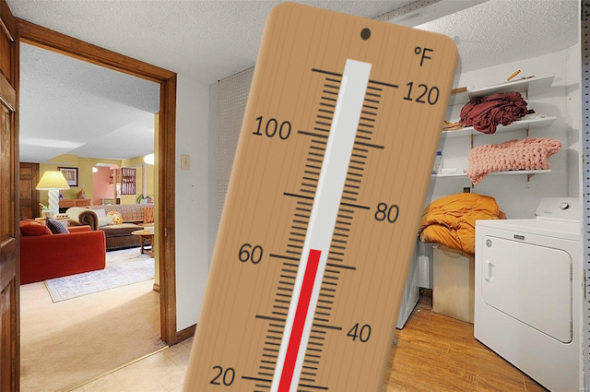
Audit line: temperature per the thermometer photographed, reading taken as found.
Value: 64 °F
